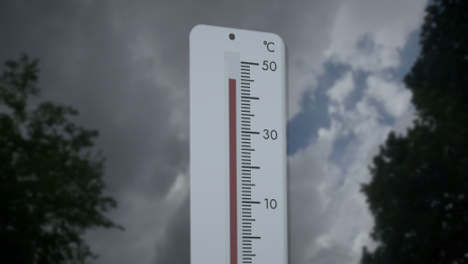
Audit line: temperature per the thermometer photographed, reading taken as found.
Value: 45 °C
